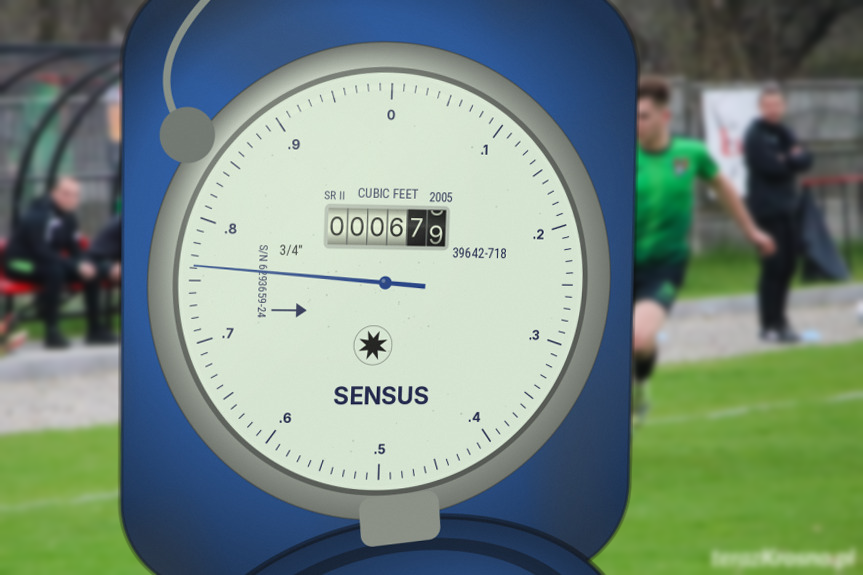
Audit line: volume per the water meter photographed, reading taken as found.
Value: 678.76 ft³
